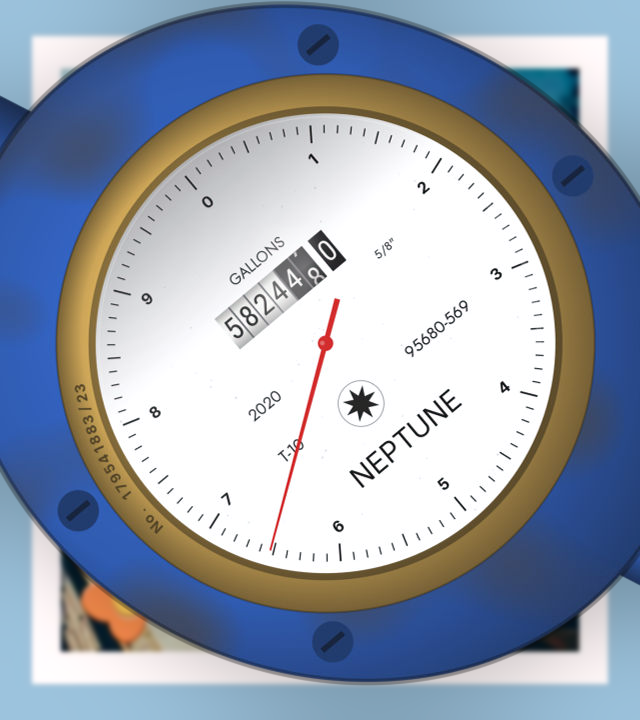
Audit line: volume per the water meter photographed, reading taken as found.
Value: 5824476.5 gal
